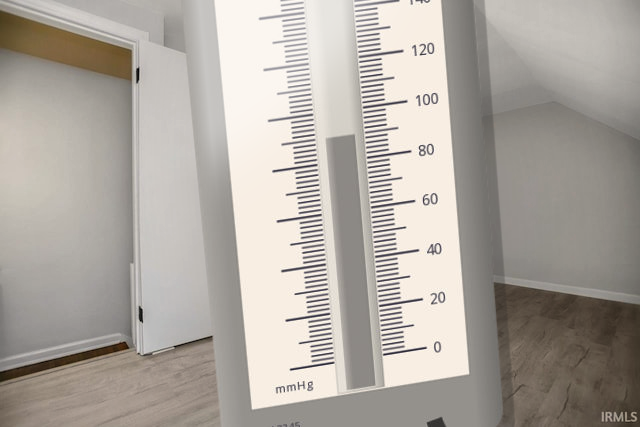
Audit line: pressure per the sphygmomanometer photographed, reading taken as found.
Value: 90 mmHg
